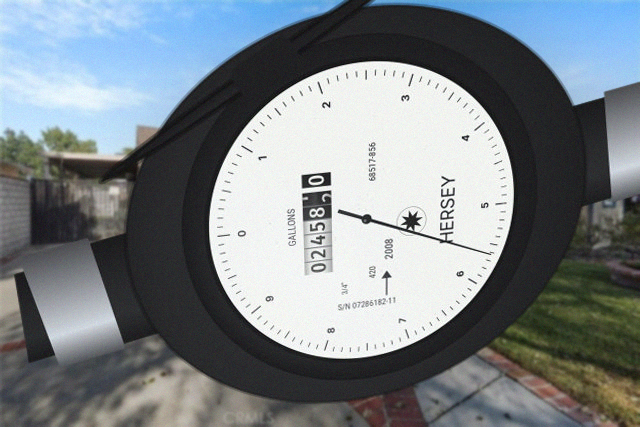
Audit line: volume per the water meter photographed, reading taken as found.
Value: 245815.6 gal
